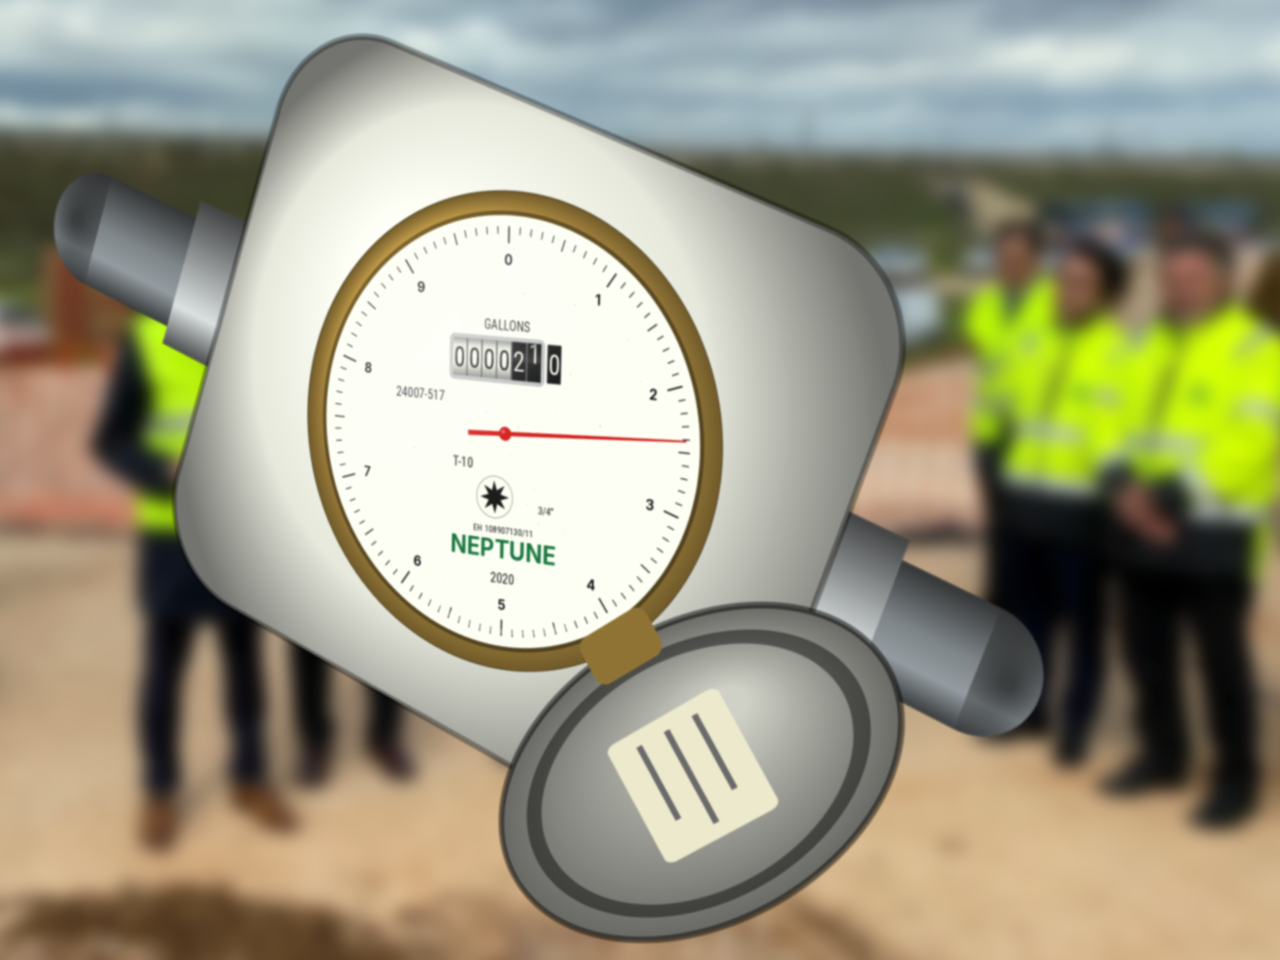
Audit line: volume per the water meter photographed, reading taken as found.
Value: 212.4 gal
